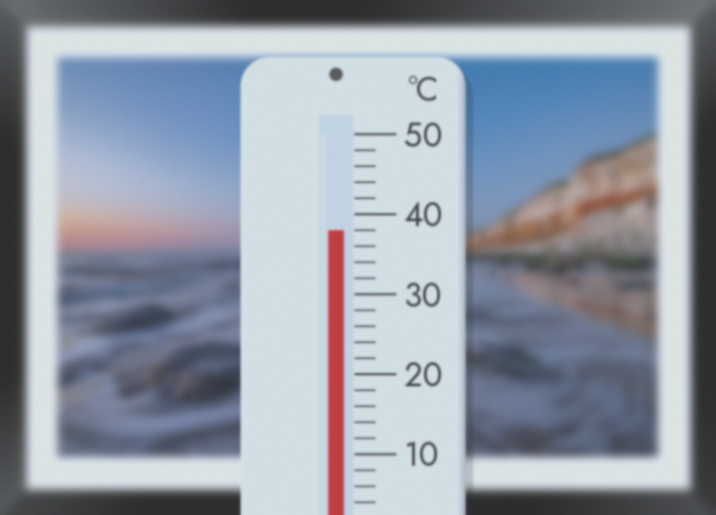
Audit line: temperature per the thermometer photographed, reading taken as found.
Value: 38 °C
